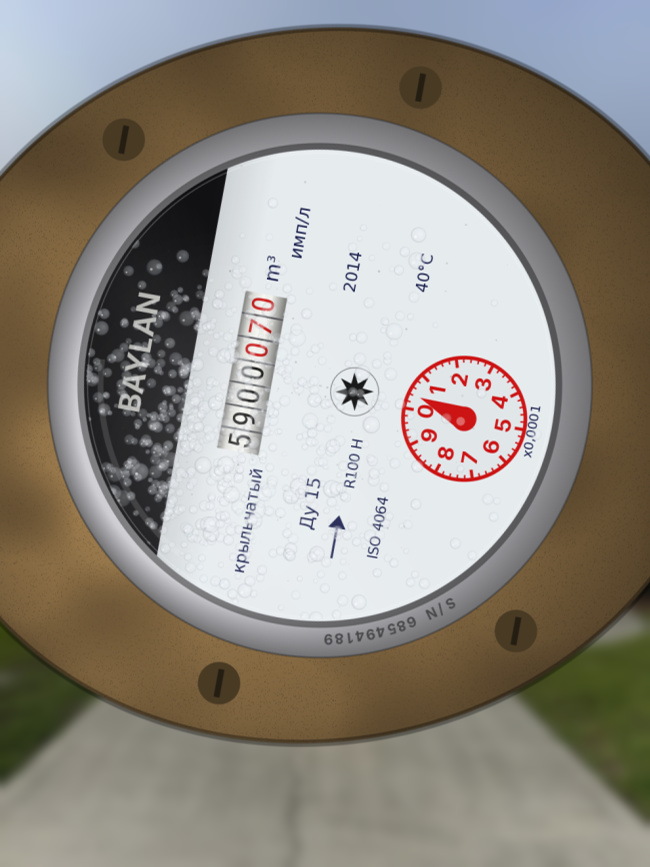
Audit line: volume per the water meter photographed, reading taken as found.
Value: 5900.0700 m³
